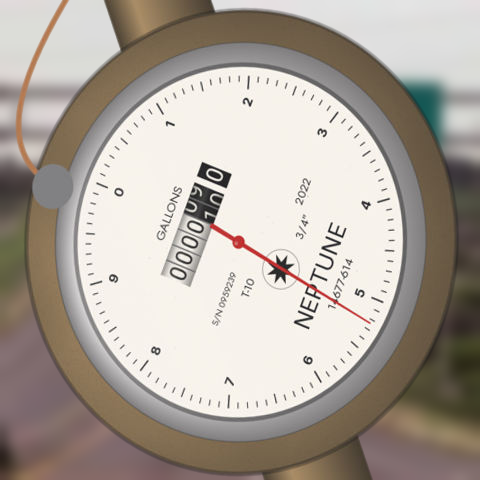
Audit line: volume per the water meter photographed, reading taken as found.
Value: 95.2 gal
